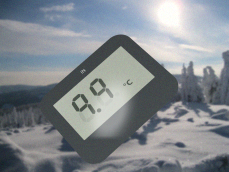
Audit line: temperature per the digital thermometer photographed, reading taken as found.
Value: 9.9 °C
